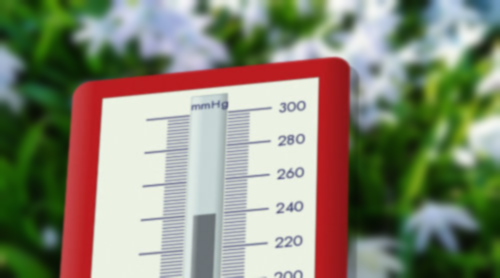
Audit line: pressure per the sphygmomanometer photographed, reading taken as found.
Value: 240 mmHg
